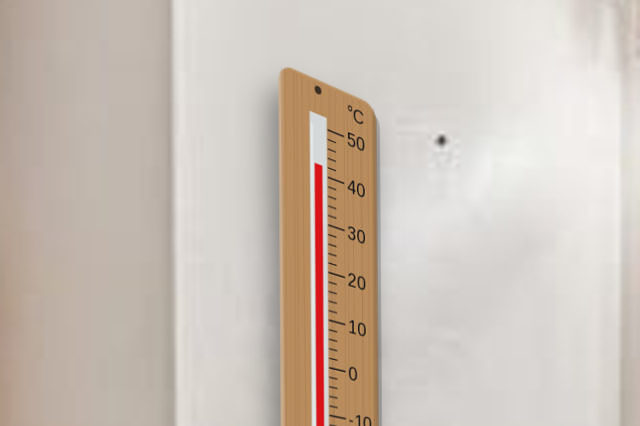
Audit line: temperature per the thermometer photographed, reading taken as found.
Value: 42 °C
